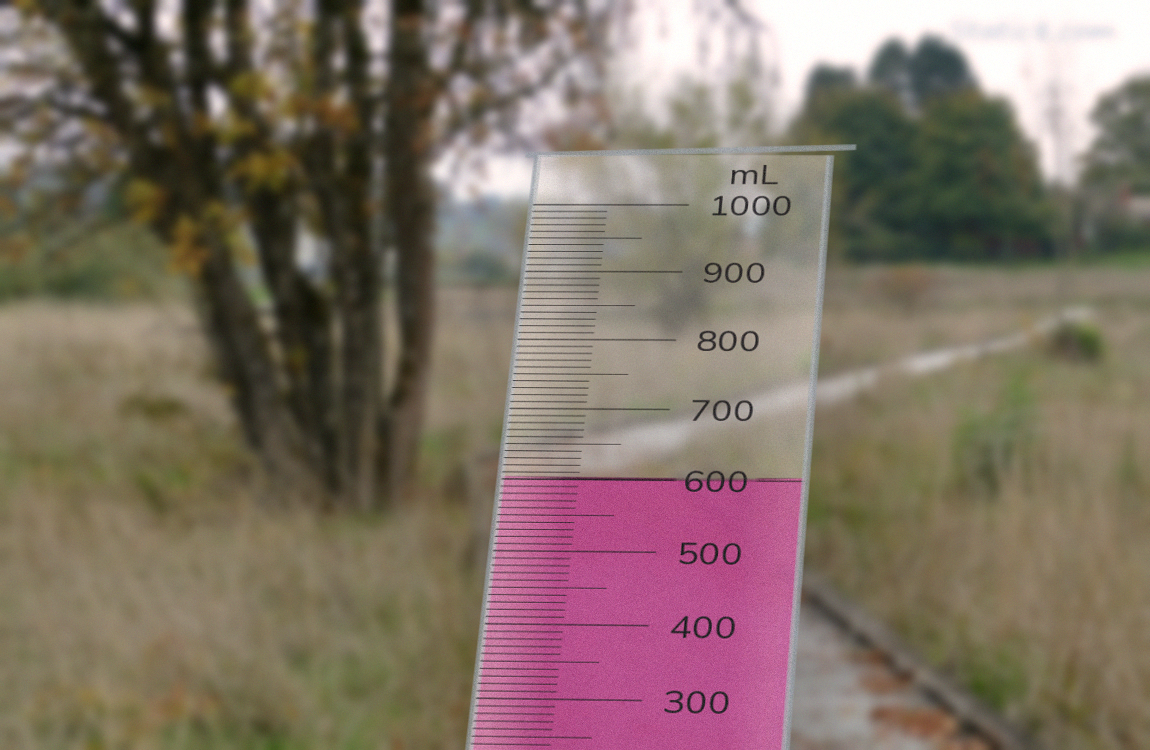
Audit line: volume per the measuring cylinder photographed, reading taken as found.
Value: 600 mL
